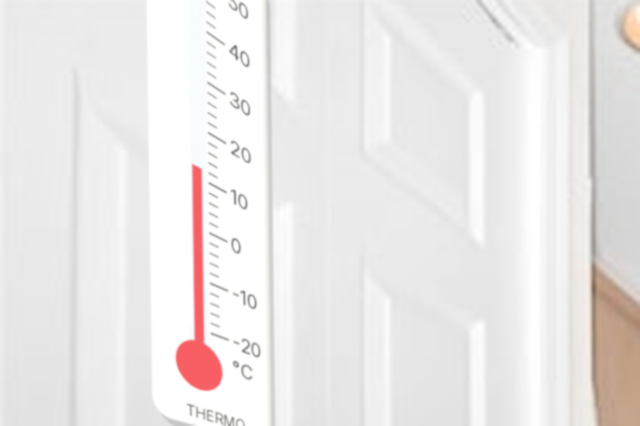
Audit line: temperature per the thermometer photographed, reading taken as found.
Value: 12 °C
